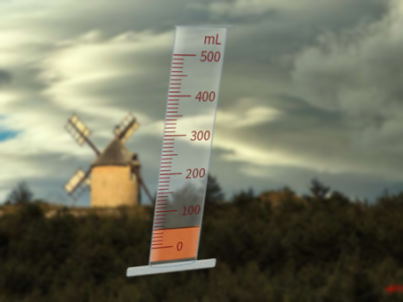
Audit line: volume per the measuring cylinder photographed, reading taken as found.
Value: 50 mL
